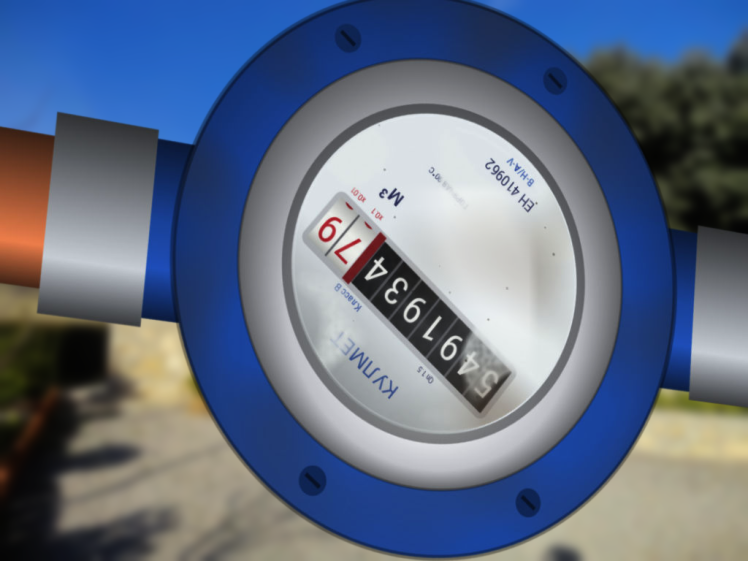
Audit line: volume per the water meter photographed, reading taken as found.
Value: 5491934.79 m³
